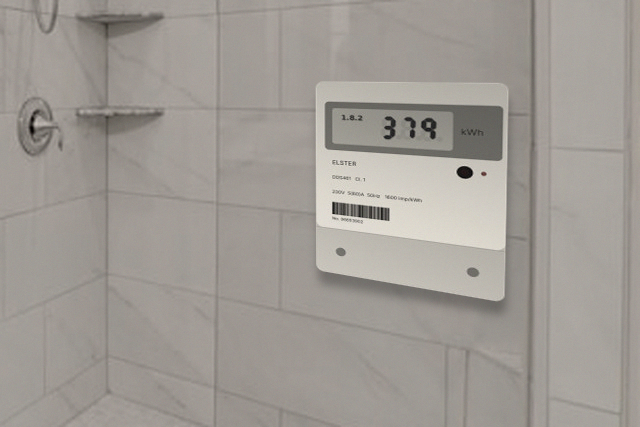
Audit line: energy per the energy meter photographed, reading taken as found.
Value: 379 kWh
